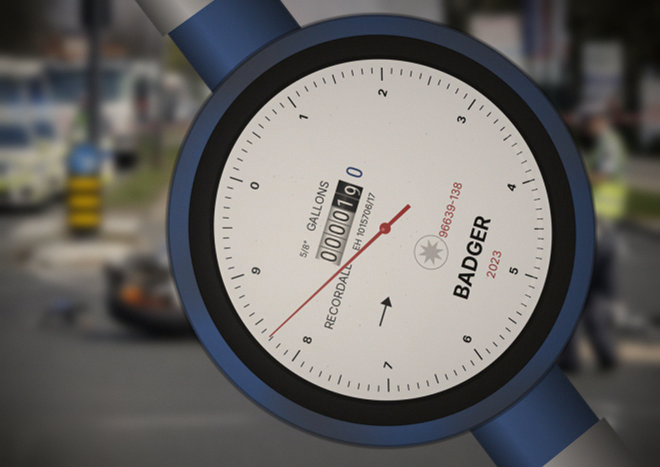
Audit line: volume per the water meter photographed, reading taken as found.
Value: 188.3 gal
